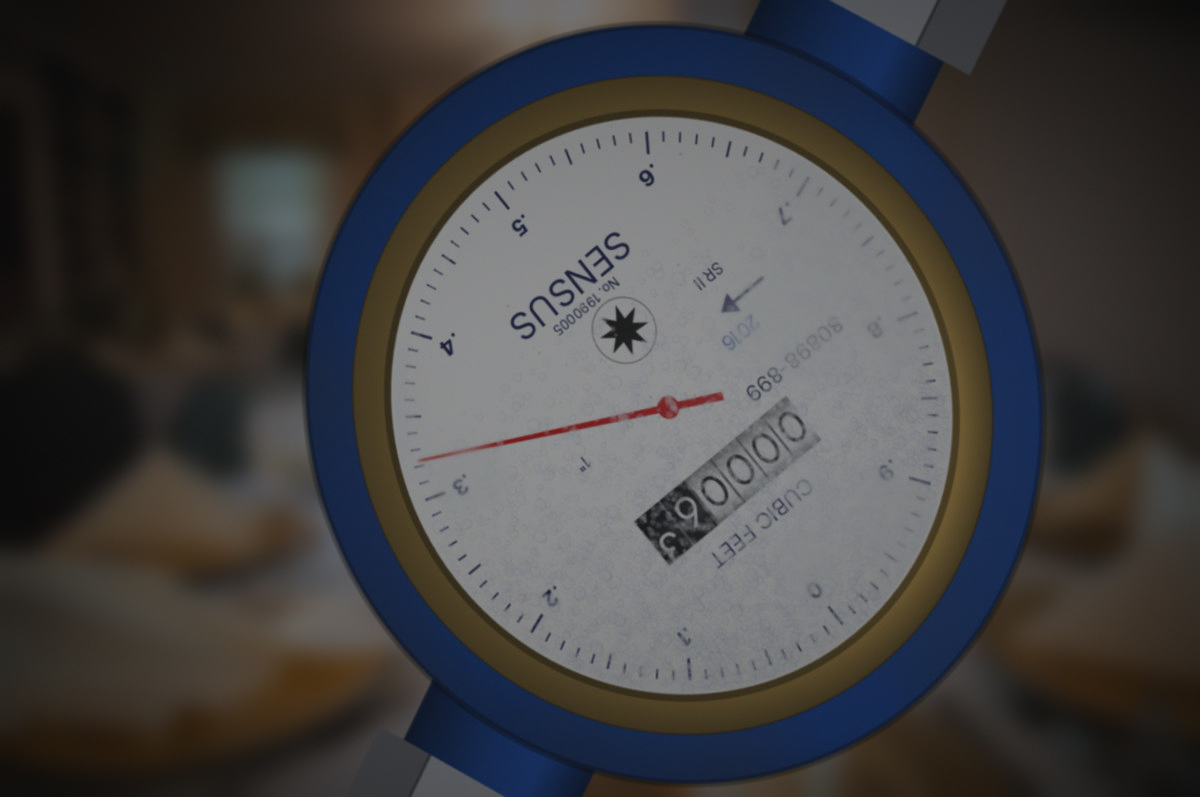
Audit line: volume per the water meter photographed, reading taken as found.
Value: 63.32 ft³
